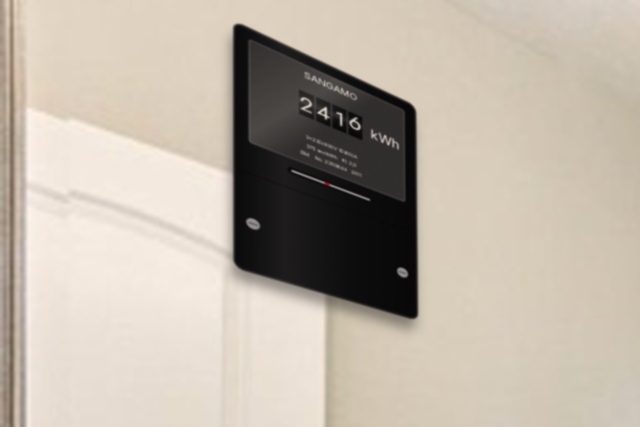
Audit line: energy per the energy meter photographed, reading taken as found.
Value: 2416 kWh
